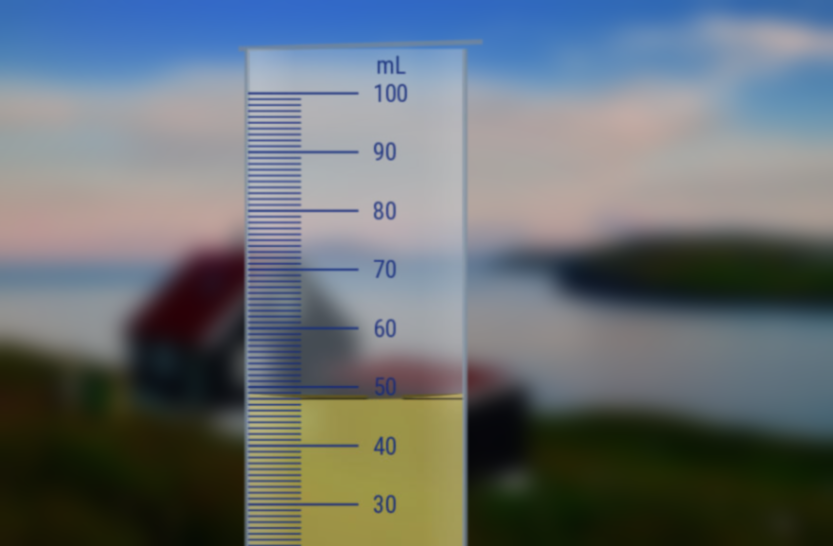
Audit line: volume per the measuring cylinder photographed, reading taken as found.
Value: 48 mL
